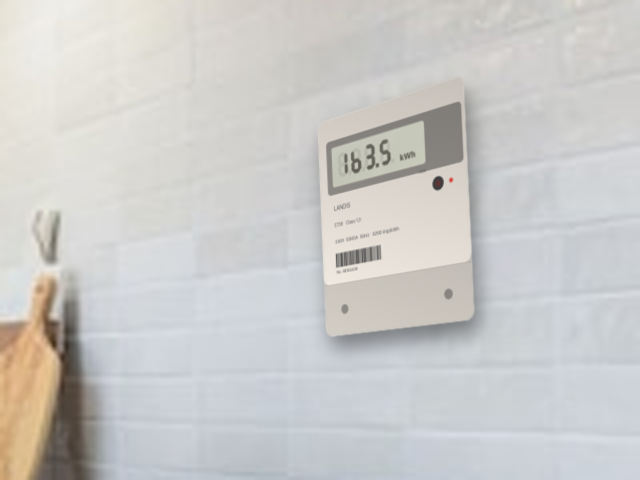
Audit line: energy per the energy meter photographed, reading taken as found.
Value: 163.5 kWh
